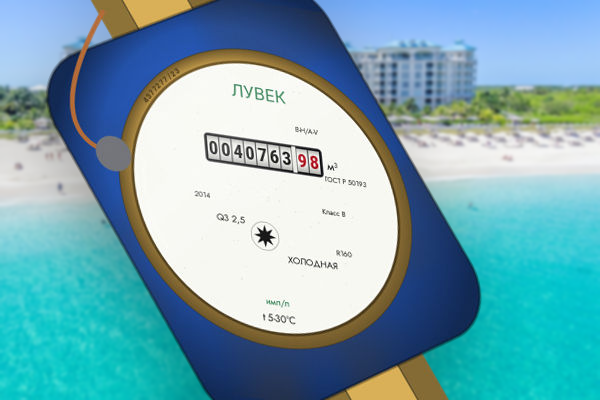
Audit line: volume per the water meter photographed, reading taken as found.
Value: 40763.98 m³
